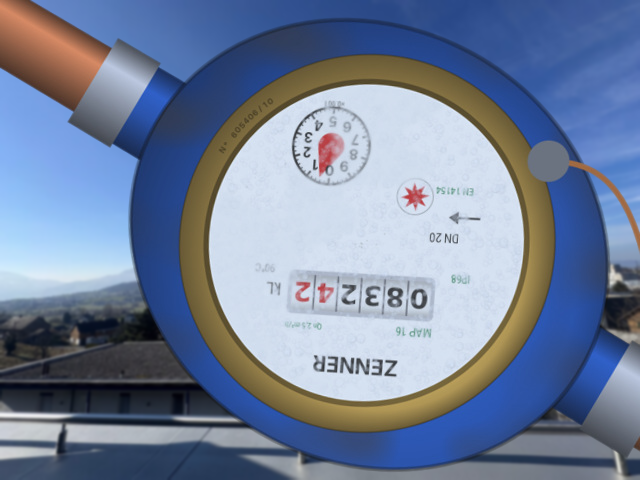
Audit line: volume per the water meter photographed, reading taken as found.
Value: 832.420 kL
